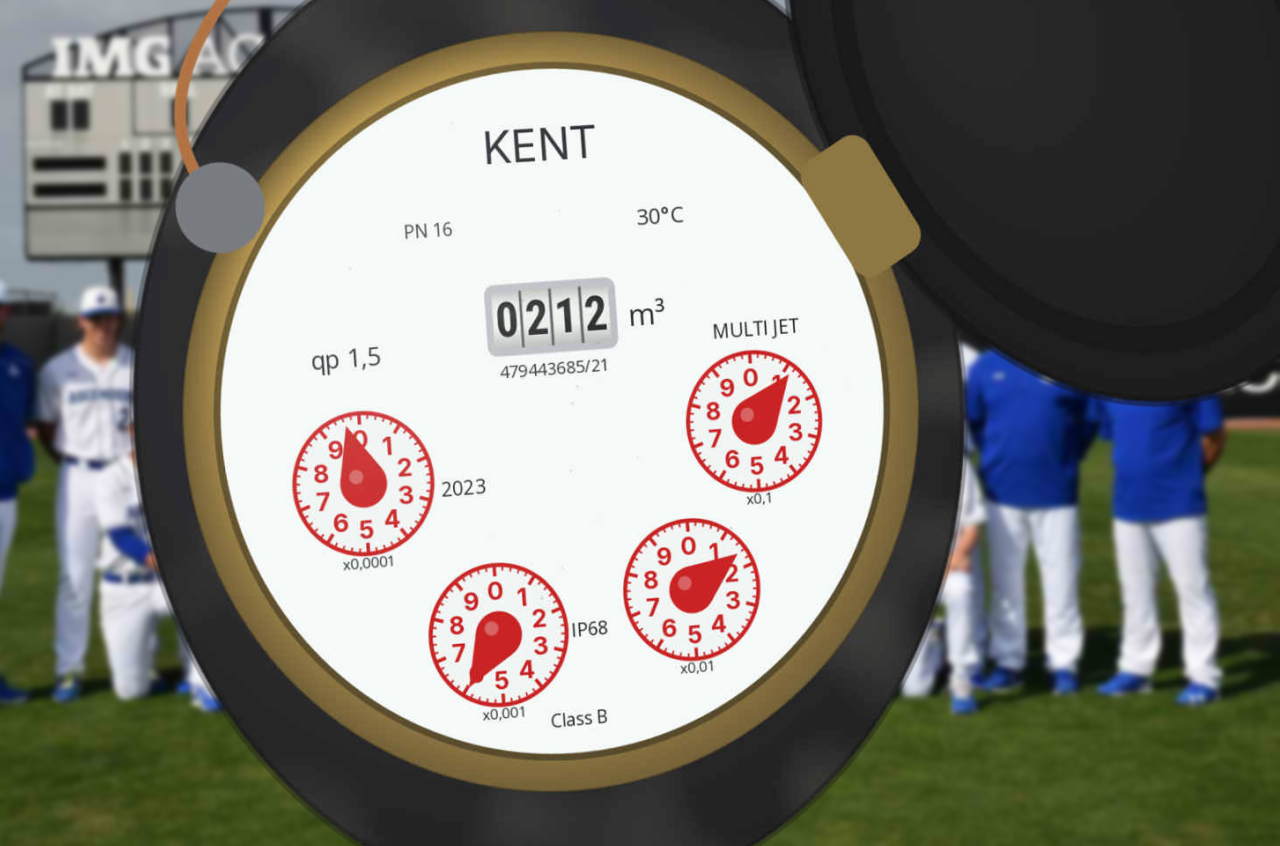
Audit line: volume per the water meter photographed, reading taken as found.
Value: 212.1159 m³
